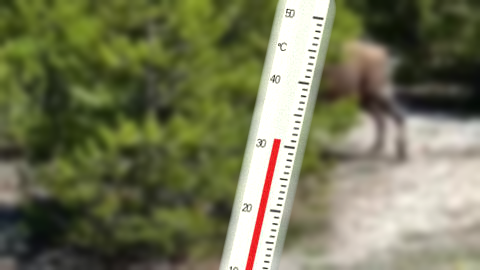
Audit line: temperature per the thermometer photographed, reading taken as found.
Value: 31 °C
